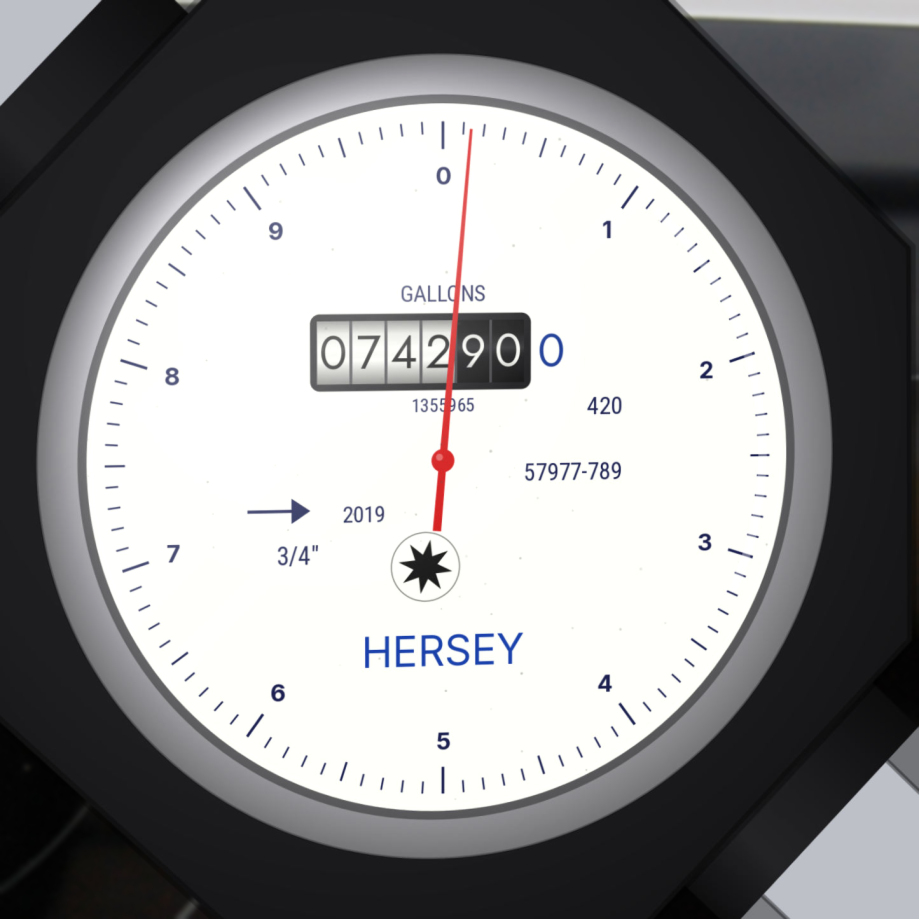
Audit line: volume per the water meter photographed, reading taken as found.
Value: 742900.1 gal
